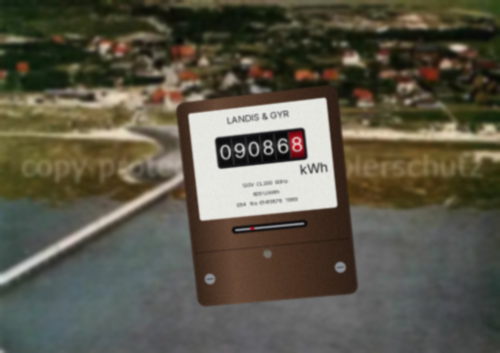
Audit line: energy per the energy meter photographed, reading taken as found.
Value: 9086.8 kWh
